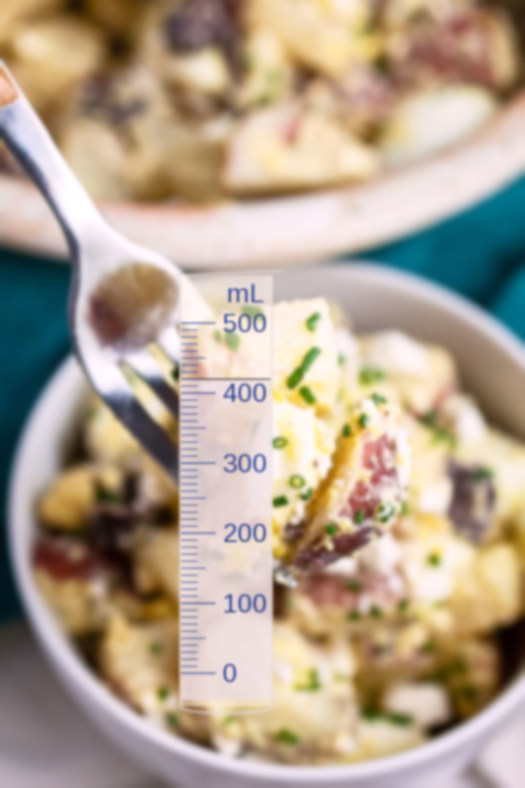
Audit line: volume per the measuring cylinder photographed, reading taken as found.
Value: 420 mL
